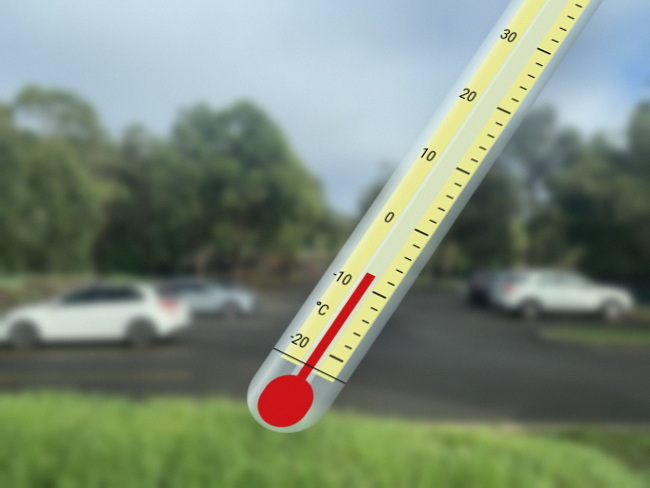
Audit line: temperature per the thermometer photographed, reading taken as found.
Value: -8 °C
